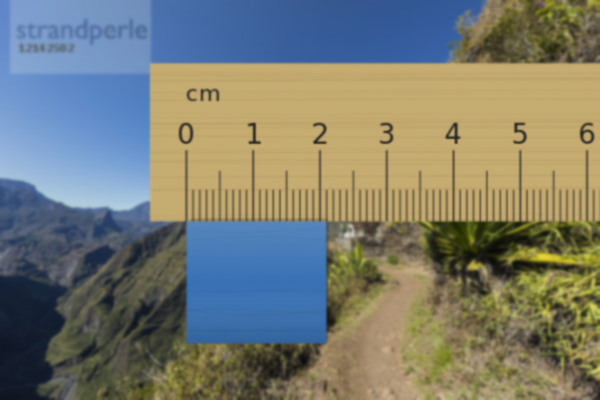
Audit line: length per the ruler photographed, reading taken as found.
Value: 2.1 cm
